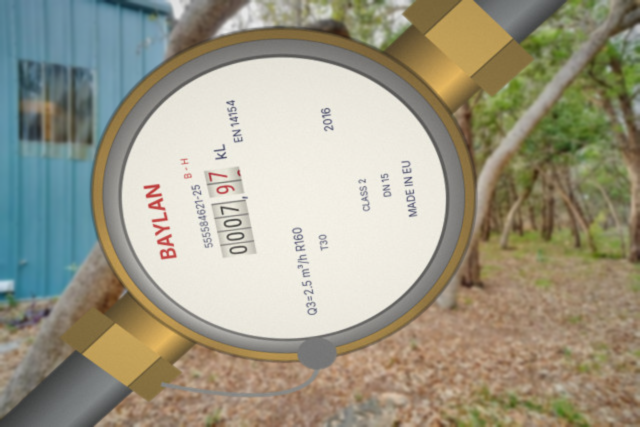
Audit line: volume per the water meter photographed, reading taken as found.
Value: 7.97 kL
